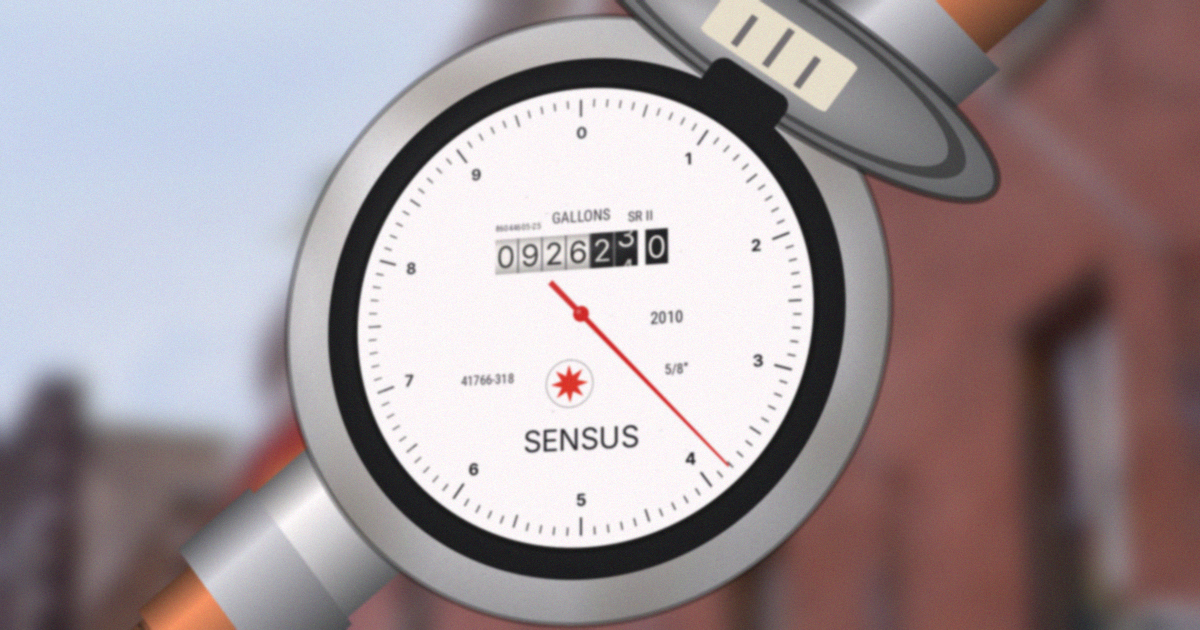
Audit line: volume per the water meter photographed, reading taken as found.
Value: 926233.8 gal
